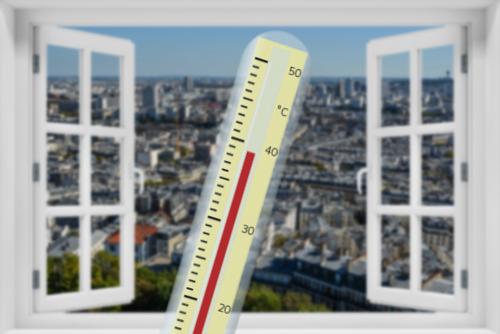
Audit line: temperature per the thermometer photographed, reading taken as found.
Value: 39 °C
